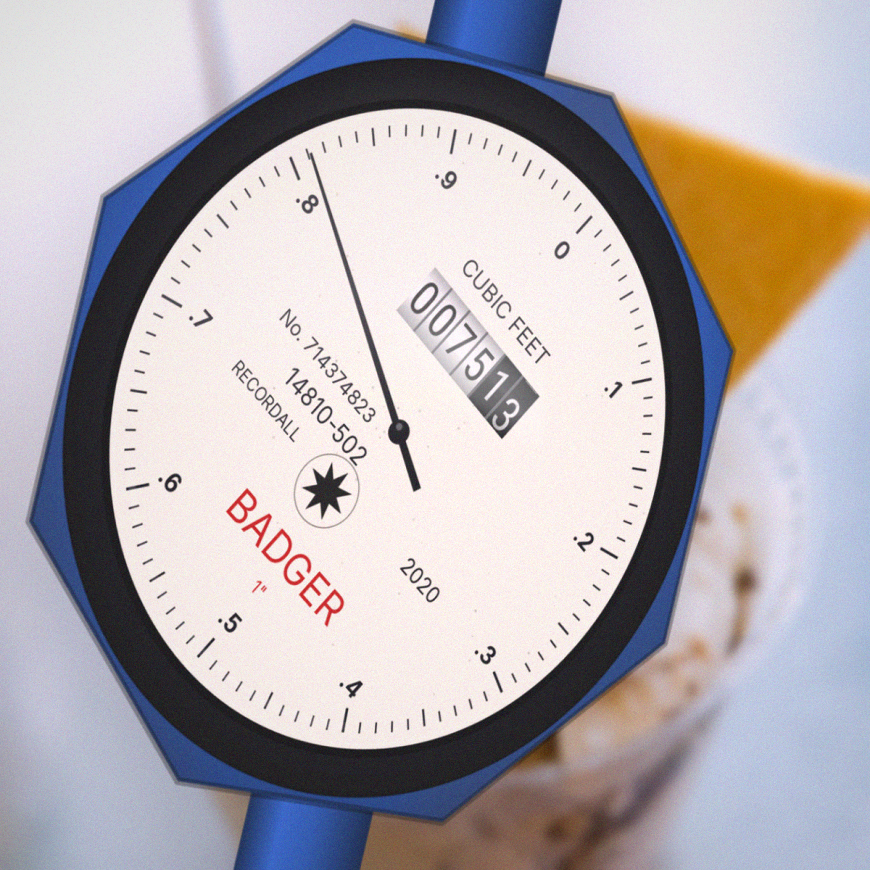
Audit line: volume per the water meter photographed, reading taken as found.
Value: 7512.81 ft³
